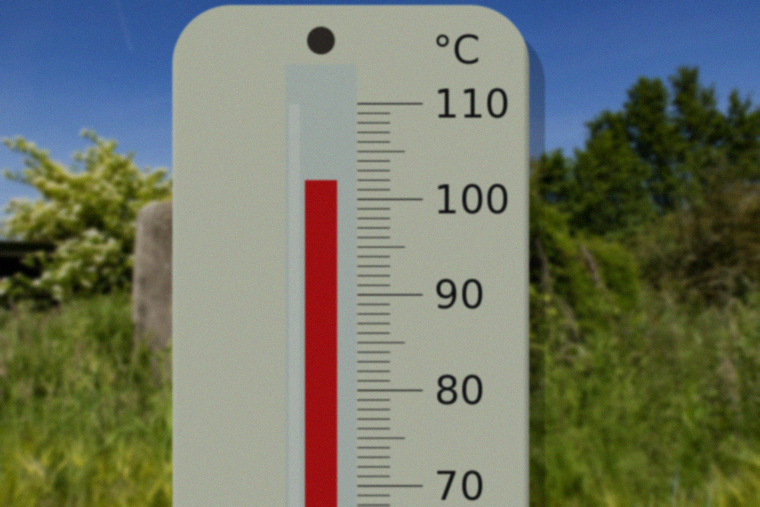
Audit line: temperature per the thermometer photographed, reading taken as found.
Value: 102 °C
